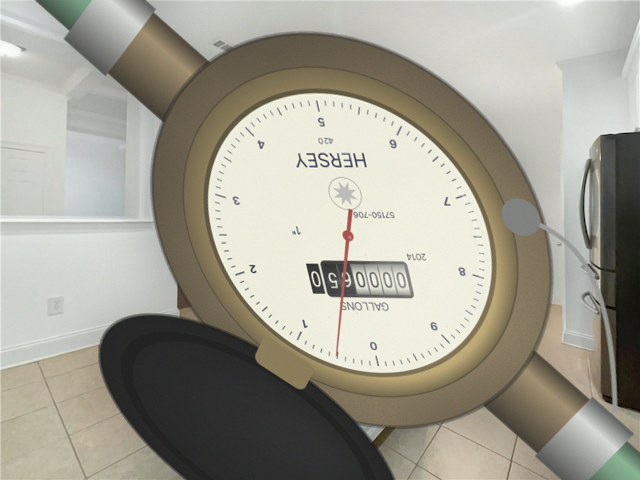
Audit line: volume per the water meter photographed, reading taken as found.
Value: 650.5 gal
